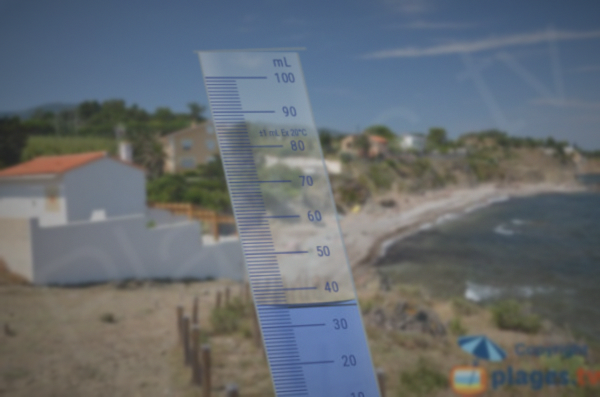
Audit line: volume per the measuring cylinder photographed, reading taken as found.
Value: 35 mL
